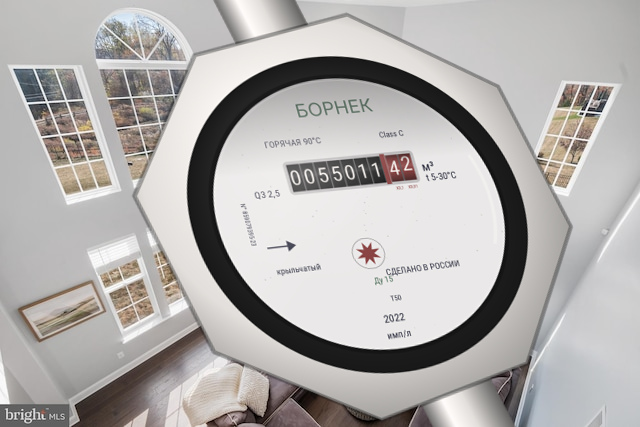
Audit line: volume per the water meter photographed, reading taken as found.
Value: 55011.42 m³
